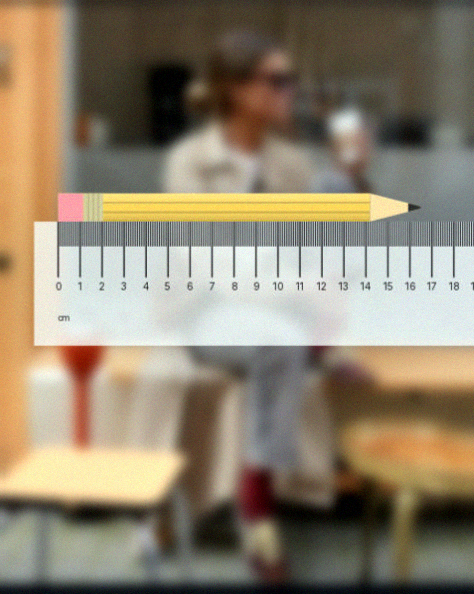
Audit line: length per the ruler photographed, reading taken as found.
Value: 16.5 cm
